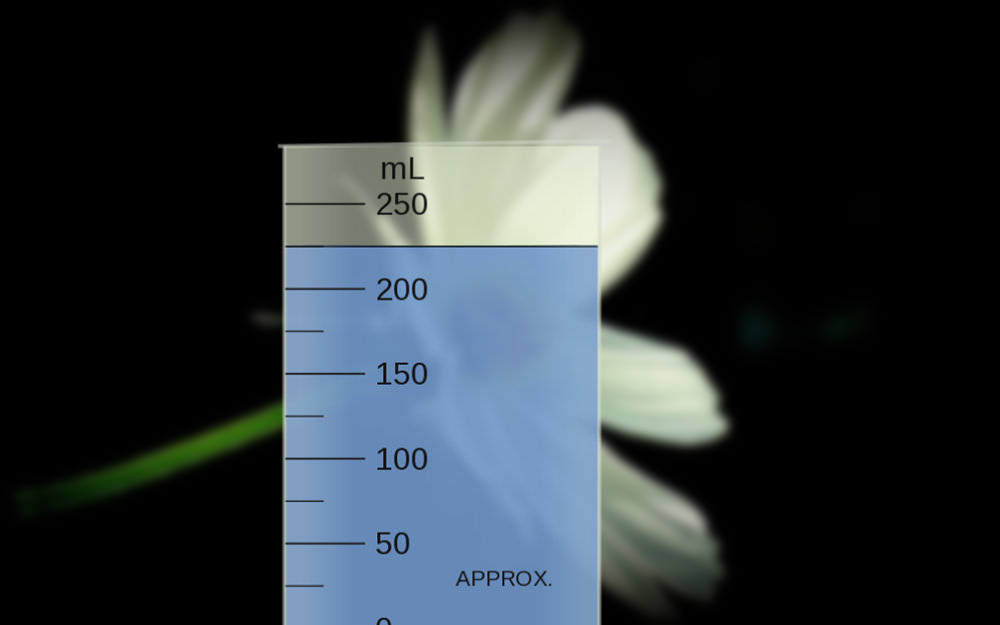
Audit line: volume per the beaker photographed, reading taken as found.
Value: 225 mL
